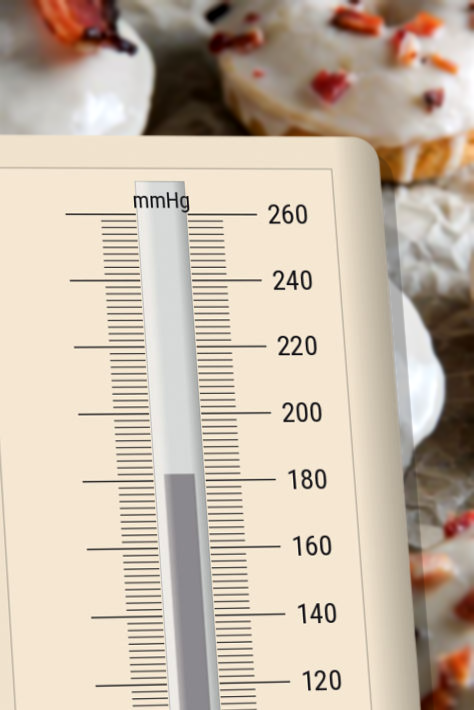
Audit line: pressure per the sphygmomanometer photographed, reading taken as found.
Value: 182 mmHg
